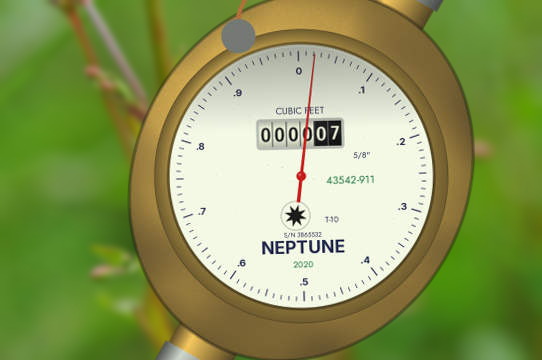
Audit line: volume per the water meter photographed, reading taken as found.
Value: 7.02 ft³
